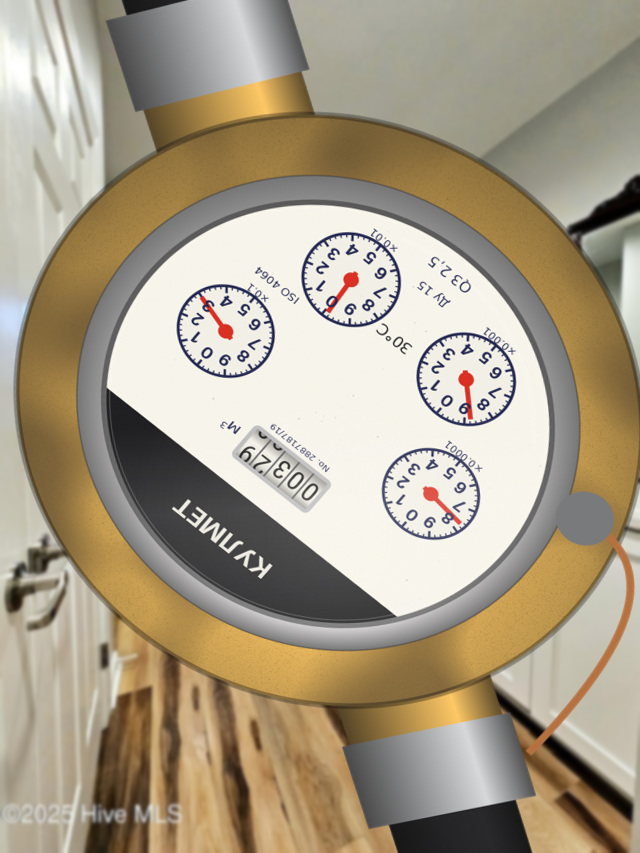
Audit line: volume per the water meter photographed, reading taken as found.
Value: 329.2987 m³
